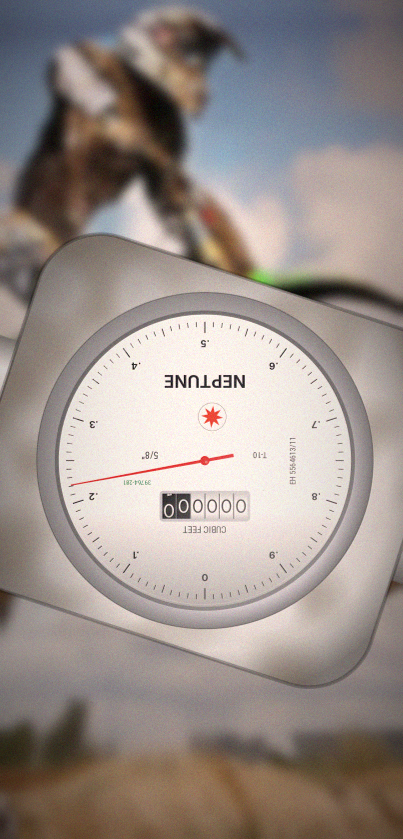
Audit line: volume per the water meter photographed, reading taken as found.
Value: 0.22 ft³
